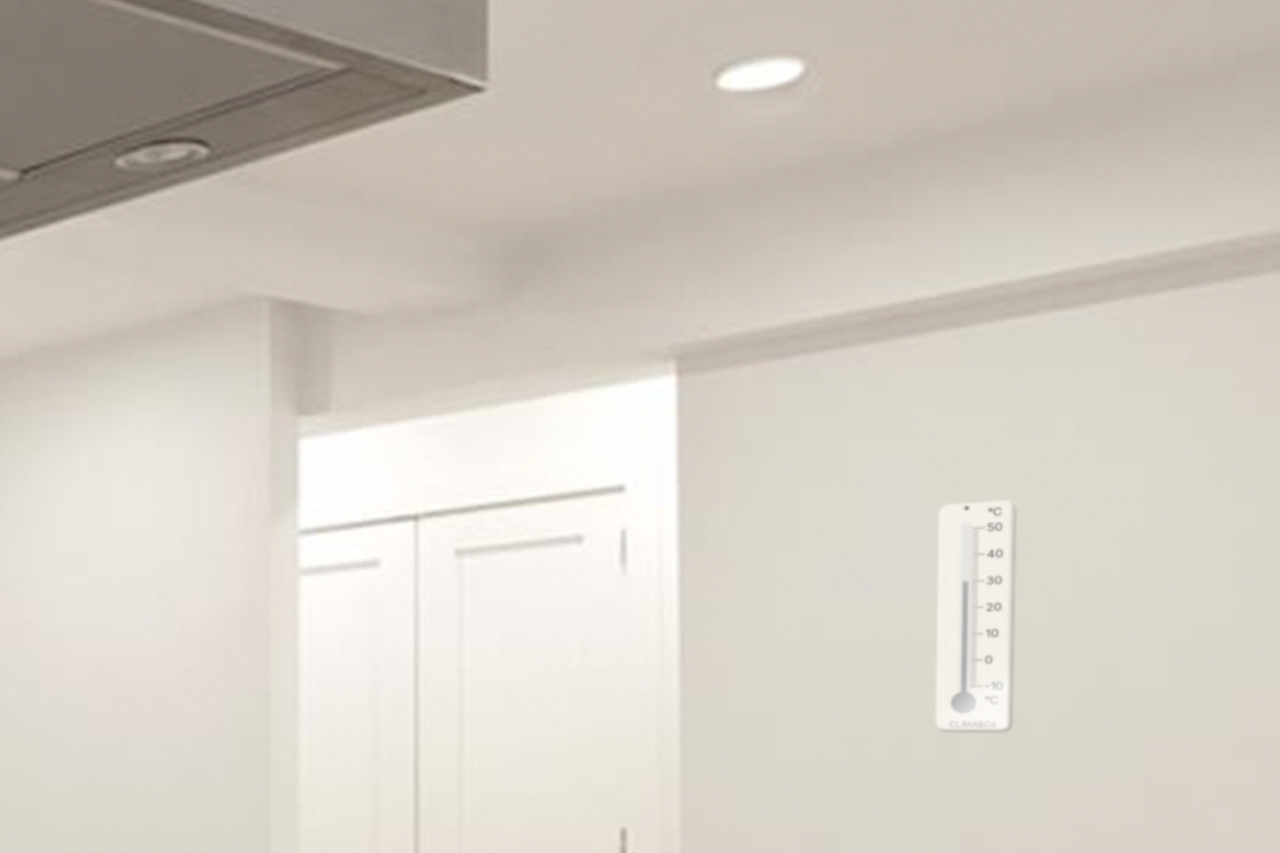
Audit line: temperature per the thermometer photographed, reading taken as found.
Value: 30 °C
